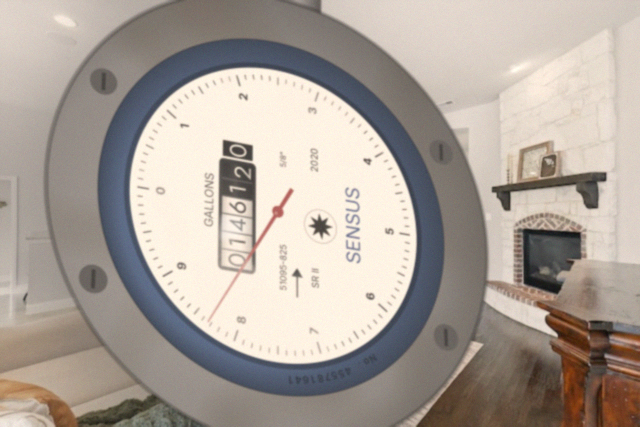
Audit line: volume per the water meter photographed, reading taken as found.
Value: 146118.3 gal
